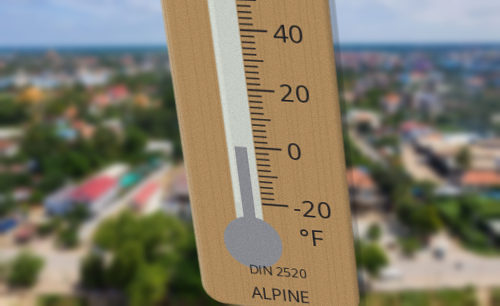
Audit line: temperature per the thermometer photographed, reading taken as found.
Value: 0 °F
